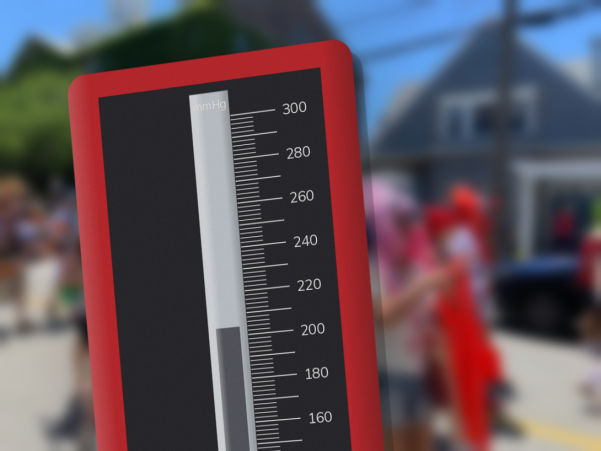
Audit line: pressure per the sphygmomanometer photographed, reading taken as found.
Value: 204 mmHg
